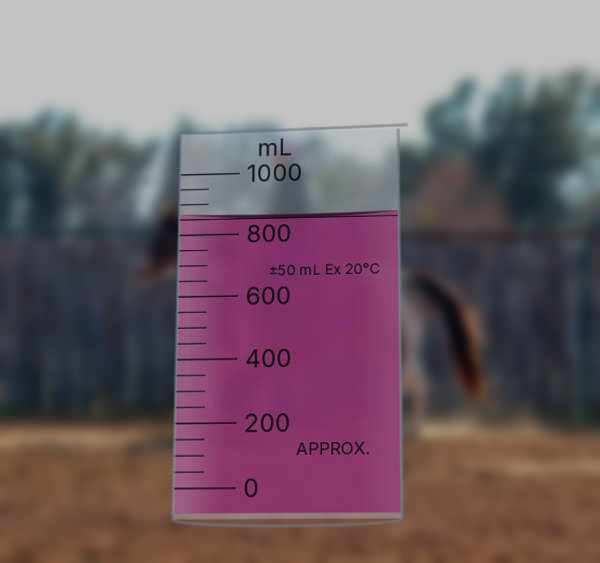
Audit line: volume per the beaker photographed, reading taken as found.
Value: 850 mL
